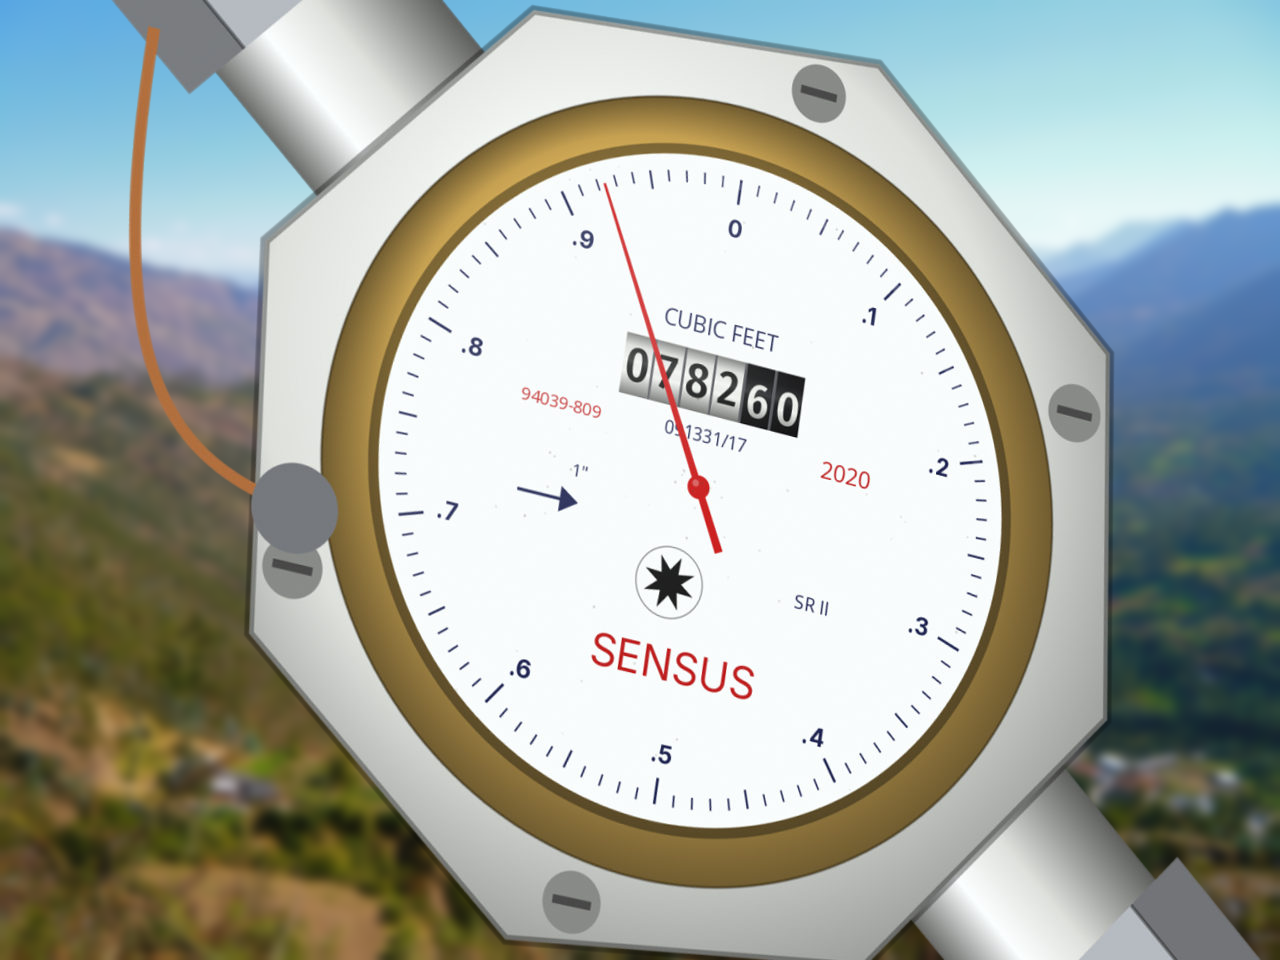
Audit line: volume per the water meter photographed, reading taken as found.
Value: 78259.92 ft³
